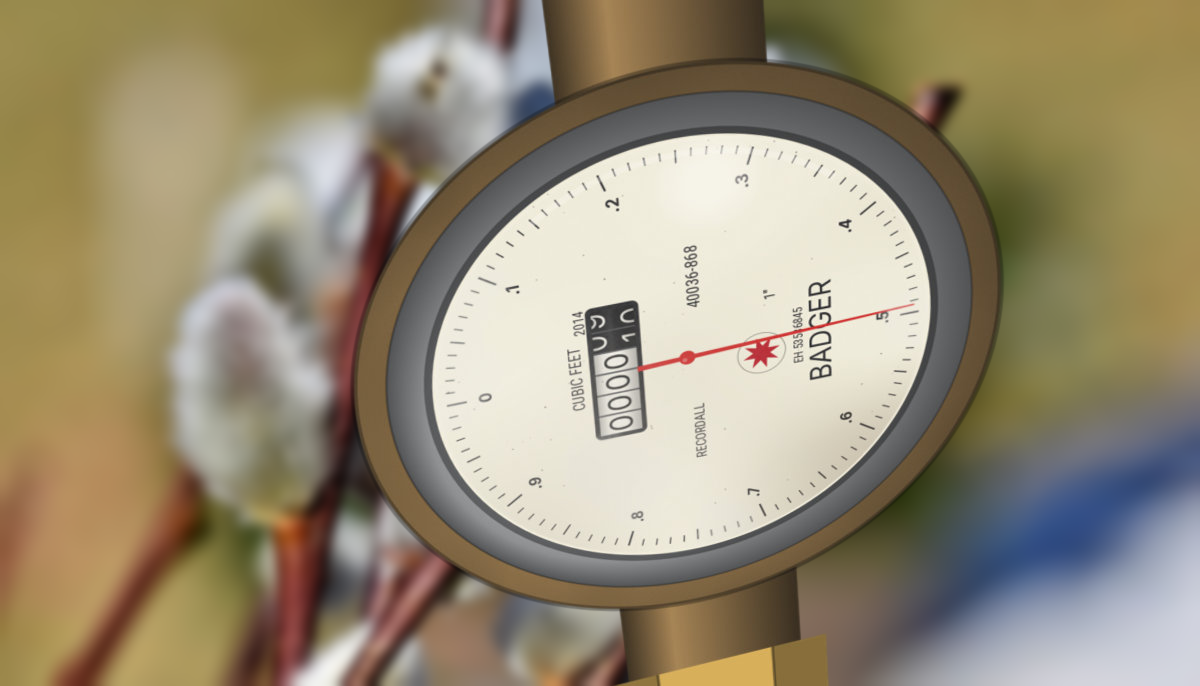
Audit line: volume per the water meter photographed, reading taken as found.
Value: 9.49 ft³
